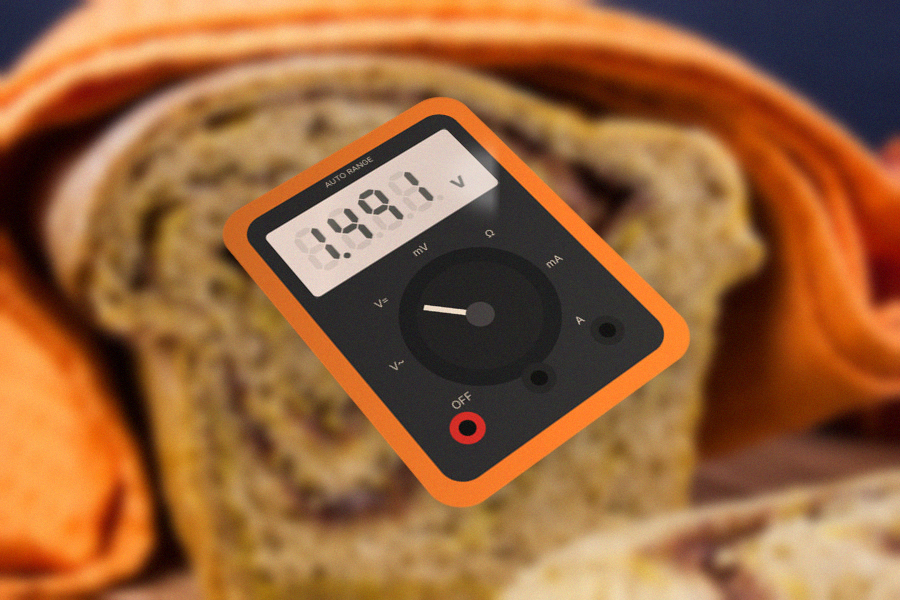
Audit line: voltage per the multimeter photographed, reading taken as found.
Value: 1.491 V
